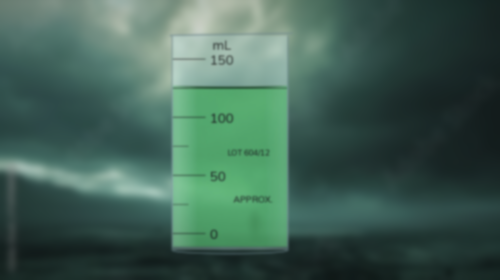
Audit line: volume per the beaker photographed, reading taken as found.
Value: 125 mL
